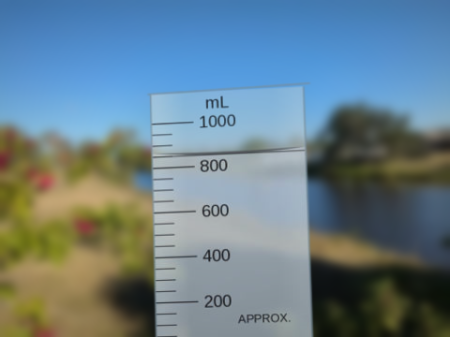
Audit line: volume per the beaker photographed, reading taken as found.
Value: 850 mL
